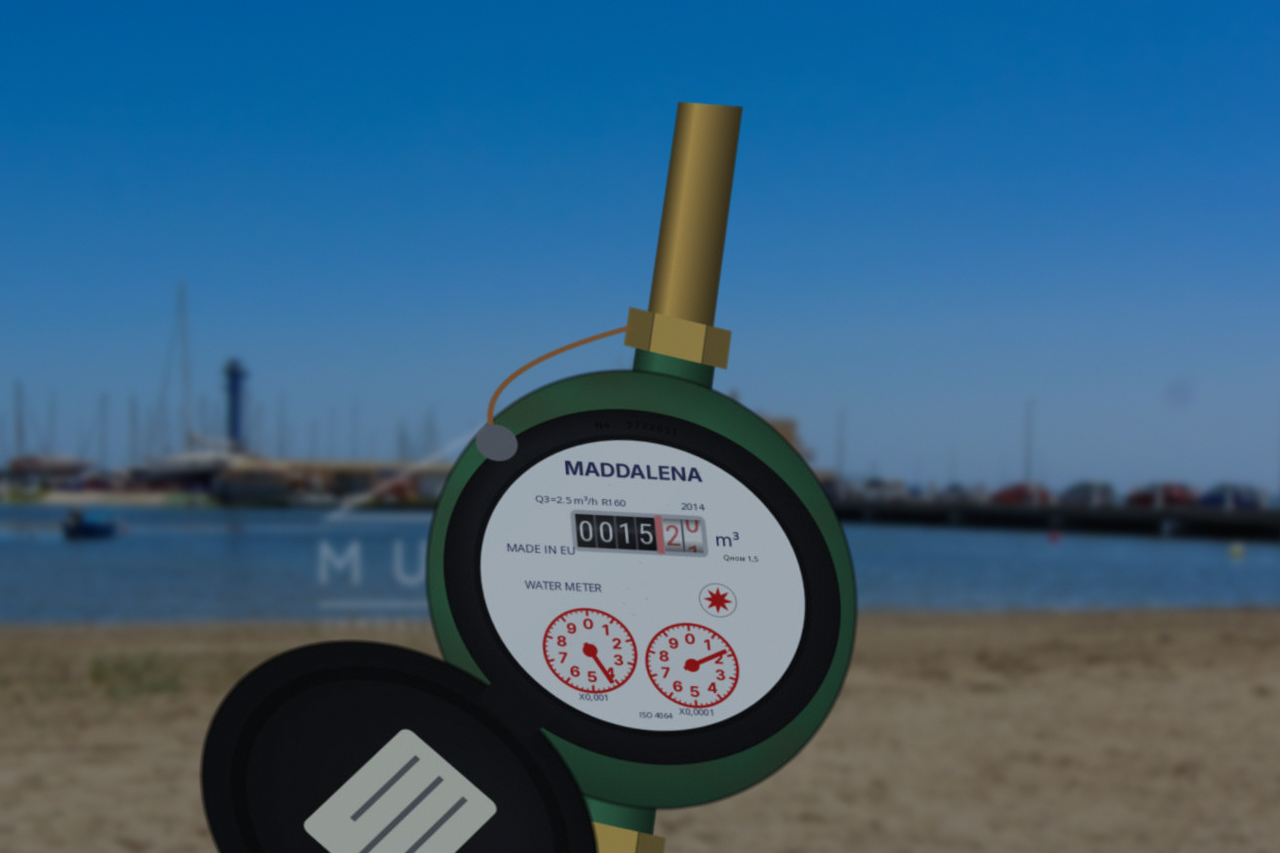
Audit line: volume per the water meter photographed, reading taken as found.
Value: 15.2041 m³
